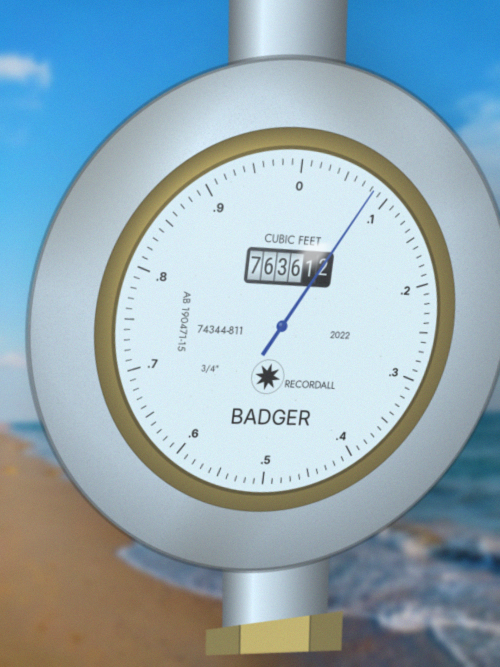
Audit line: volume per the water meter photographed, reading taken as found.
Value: 763612.08 ft³
